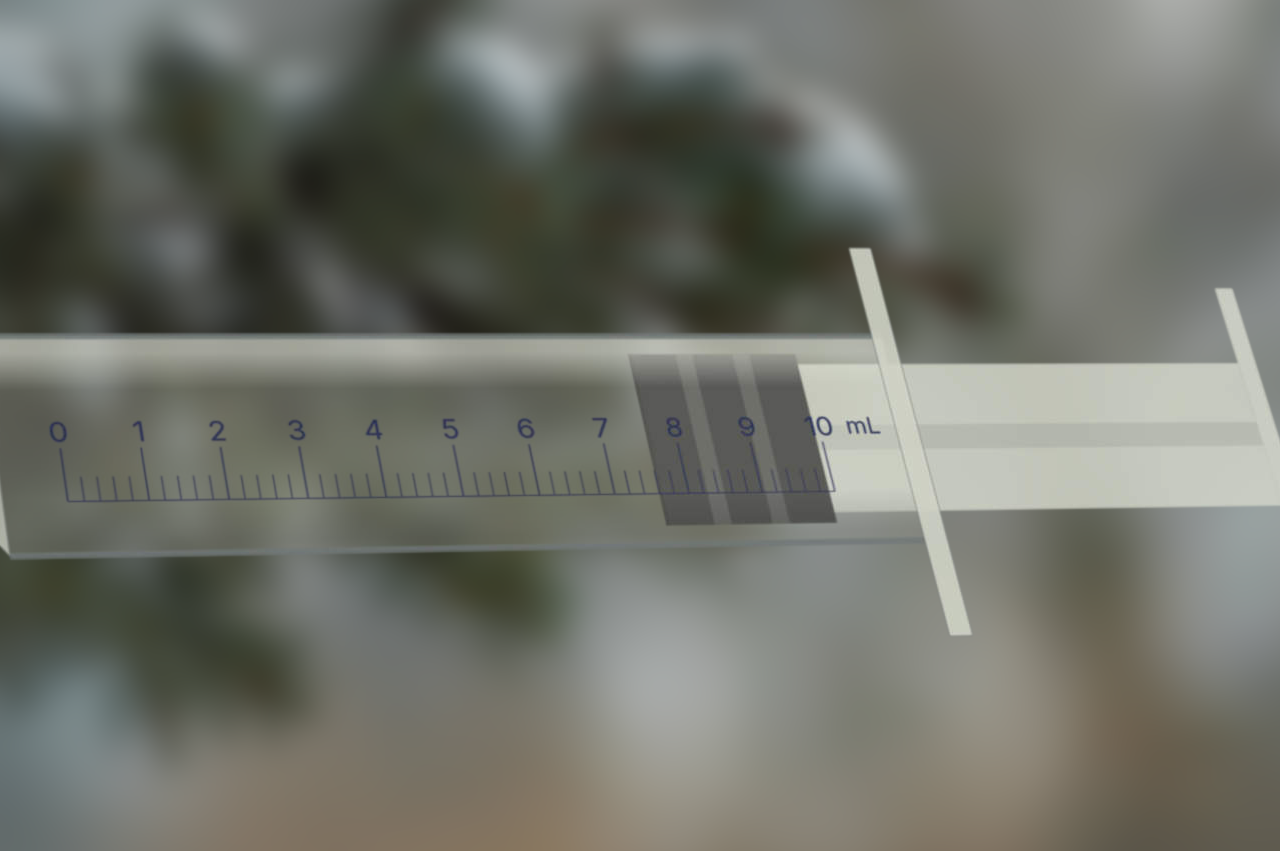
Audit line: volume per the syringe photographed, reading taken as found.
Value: 7.6 mL
